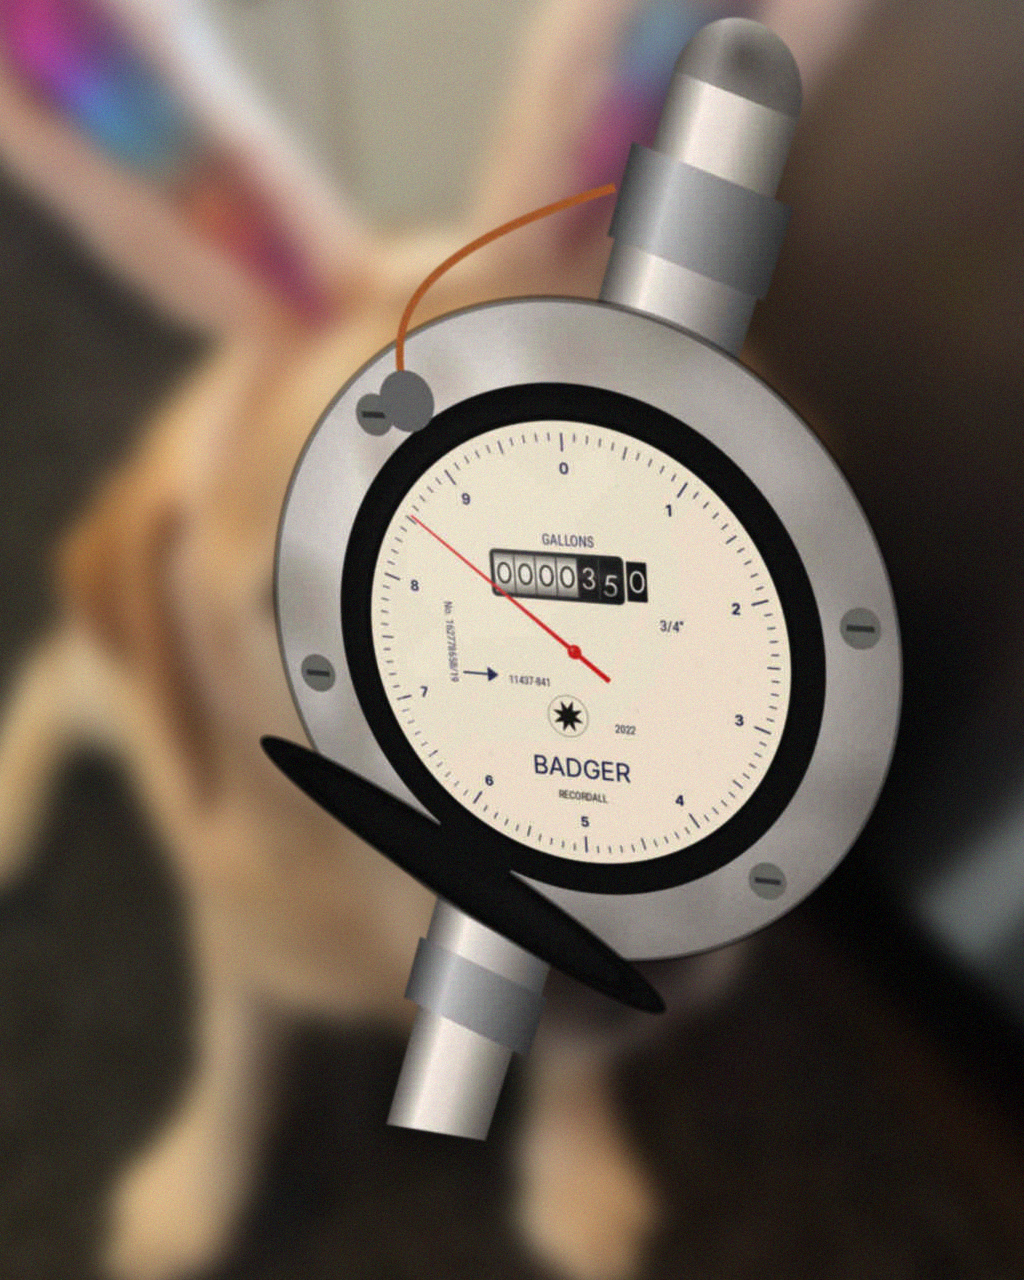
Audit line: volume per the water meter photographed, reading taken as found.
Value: 348.5 gal
